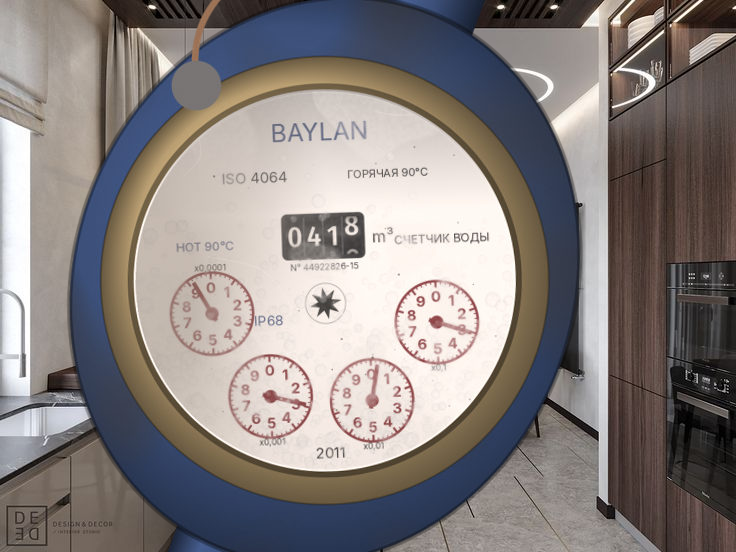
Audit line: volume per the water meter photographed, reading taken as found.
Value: 418.3029 m³
